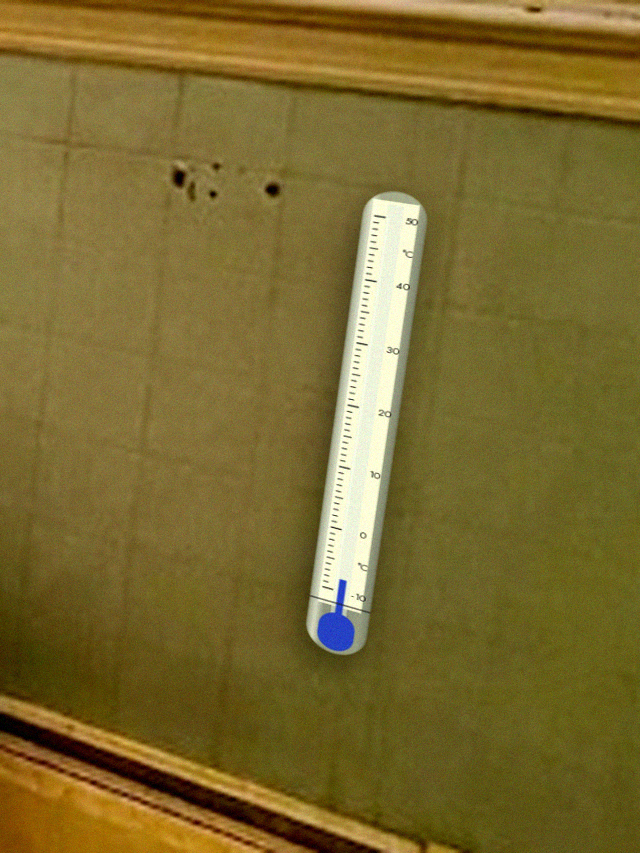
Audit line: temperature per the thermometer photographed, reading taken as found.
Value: -8 °C
